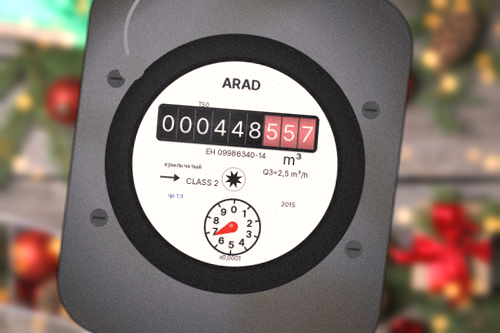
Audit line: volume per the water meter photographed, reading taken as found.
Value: 448.5576 m³
